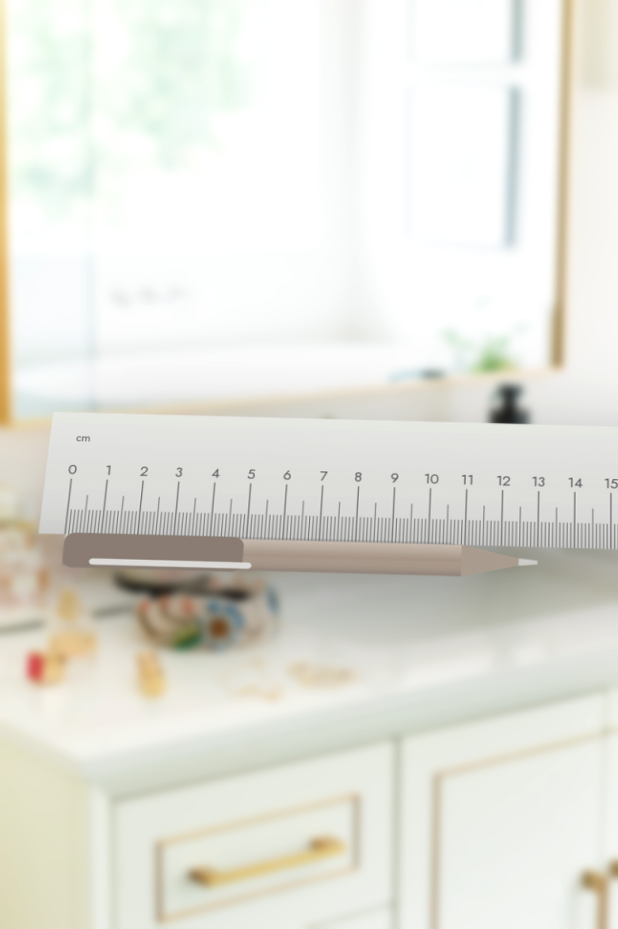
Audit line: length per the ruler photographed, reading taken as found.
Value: 13 cm
